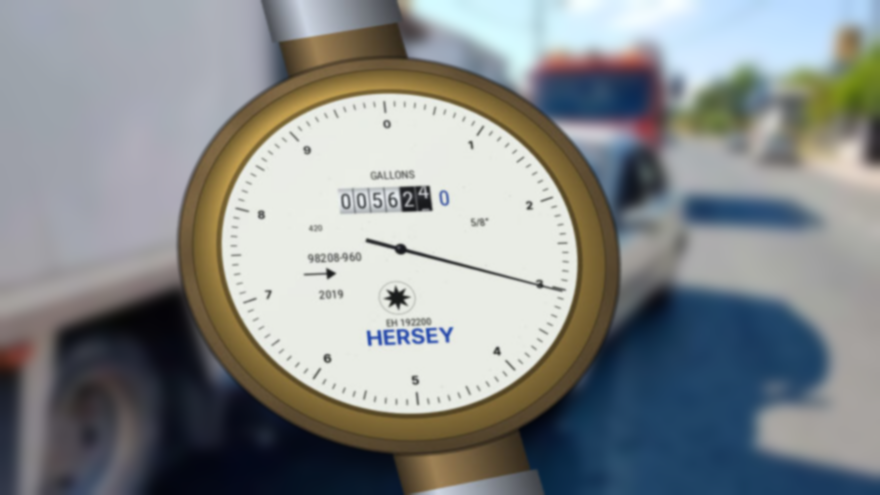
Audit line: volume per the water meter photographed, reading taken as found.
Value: 56243.0 gal
